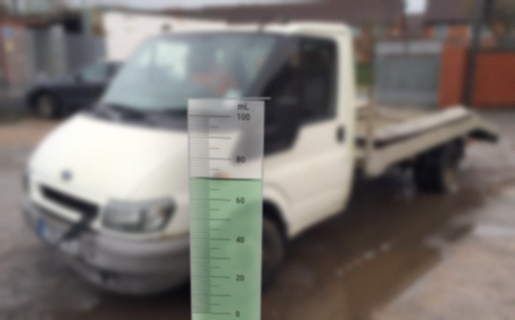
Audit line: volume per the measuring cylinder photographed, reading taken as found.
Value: 70 mL
